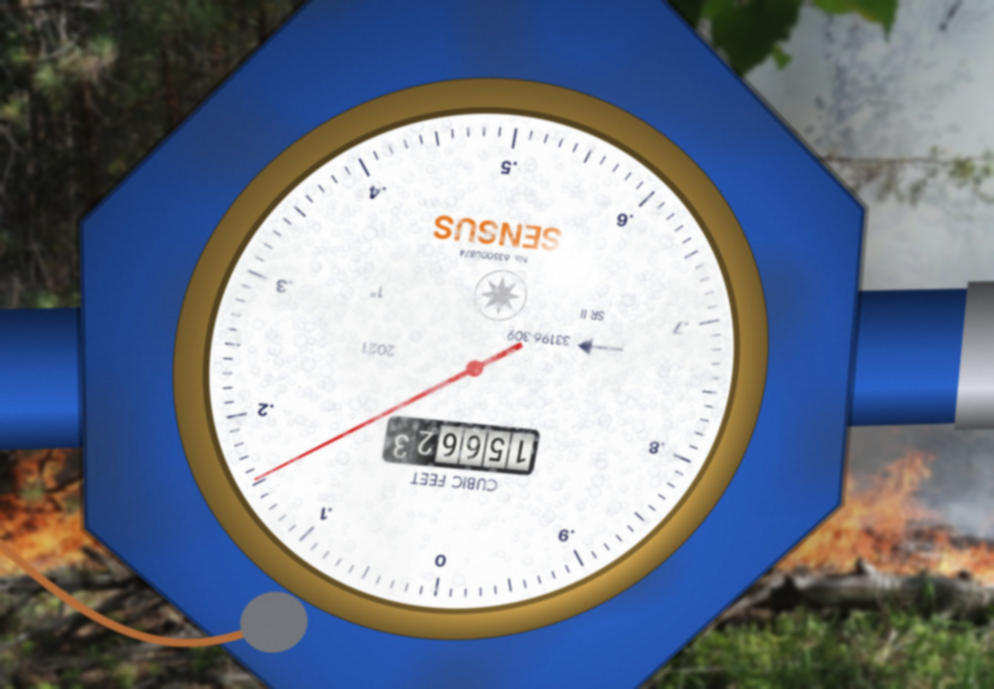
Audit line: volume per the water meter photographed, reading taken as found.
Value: 156623.15 ft³
